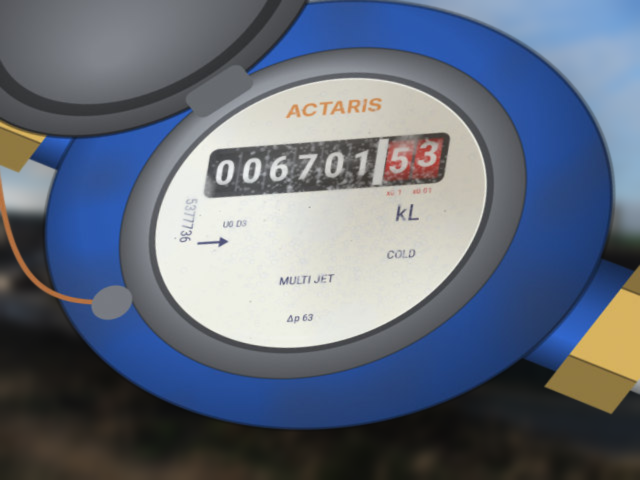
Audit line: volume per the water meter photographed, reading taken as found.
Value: 6701.53 kL
